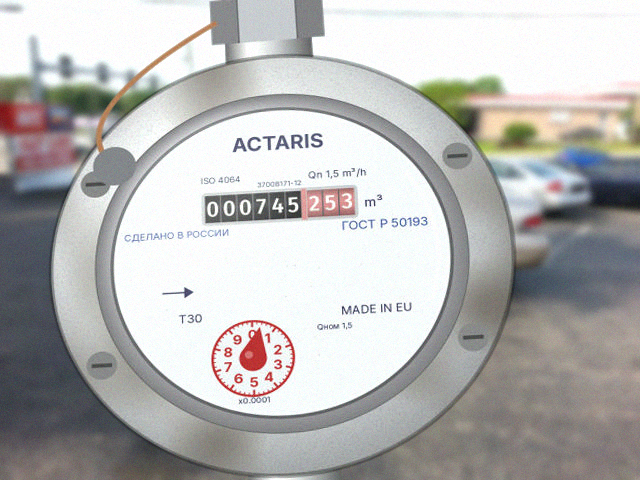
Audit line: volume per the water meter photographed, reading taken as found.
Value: 745.2530 m³
